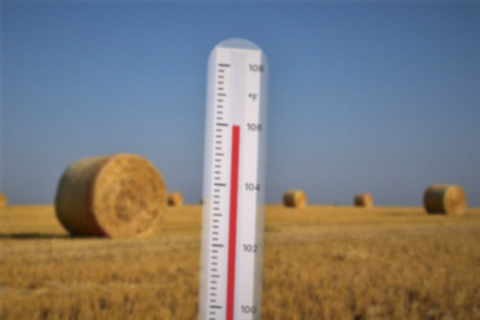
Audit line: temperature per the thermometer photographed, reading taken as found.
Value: 106 °F
